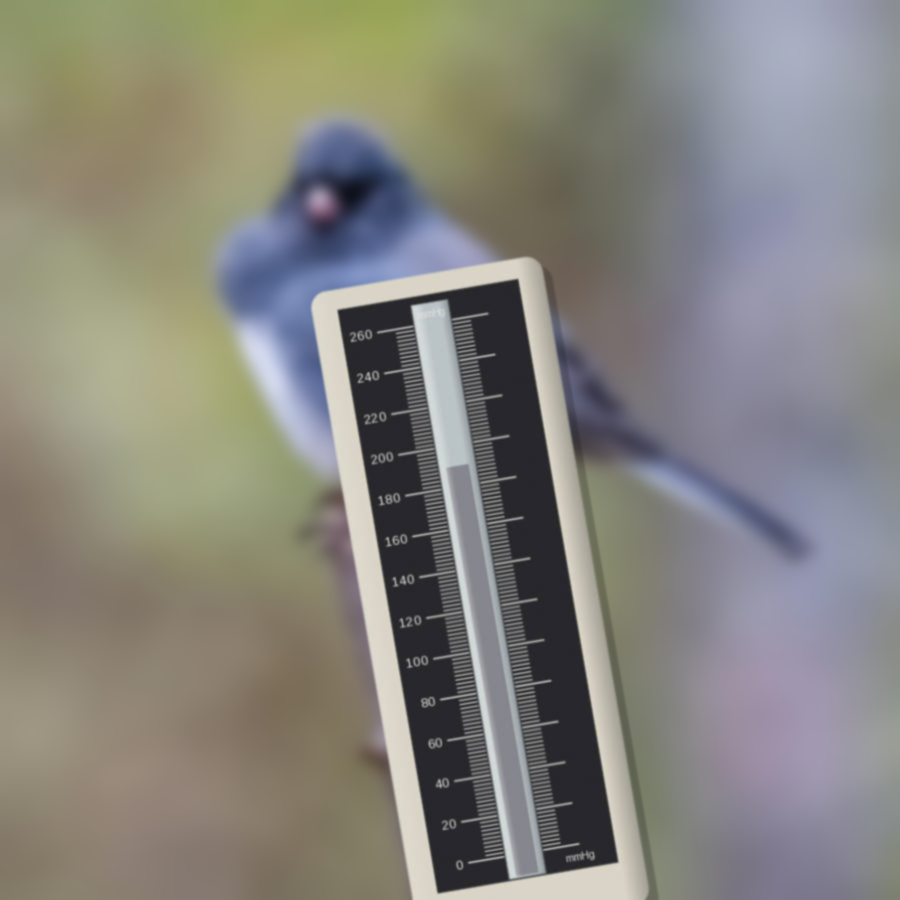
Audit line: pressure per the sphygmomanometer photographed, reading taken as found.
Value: 190 mmHg
